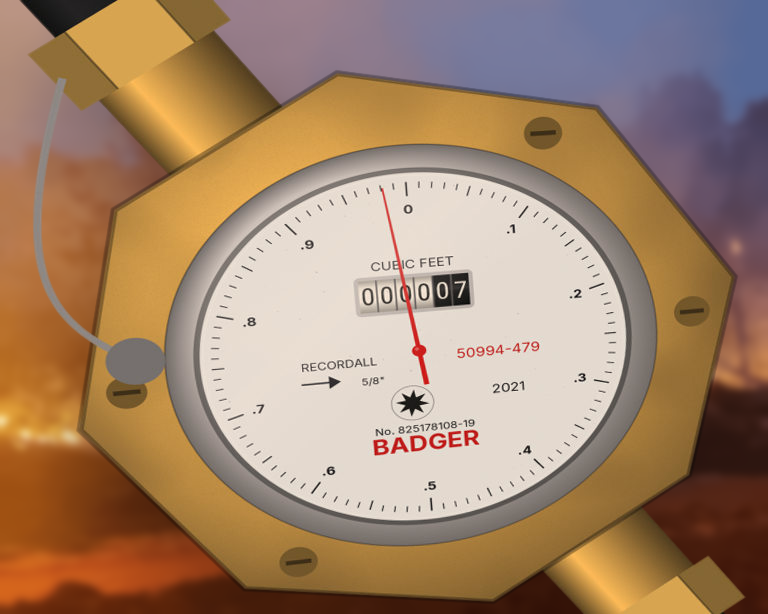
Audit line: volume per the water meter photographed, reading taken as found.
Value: 6.98 ft³
